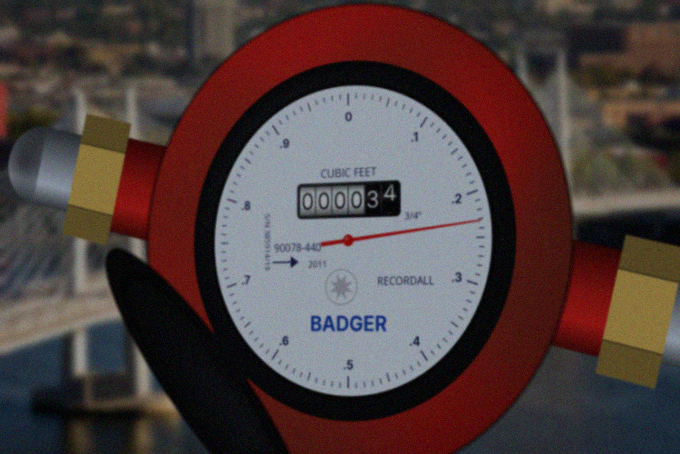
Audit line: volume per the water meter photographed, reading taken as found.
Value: 34.23 ft³
